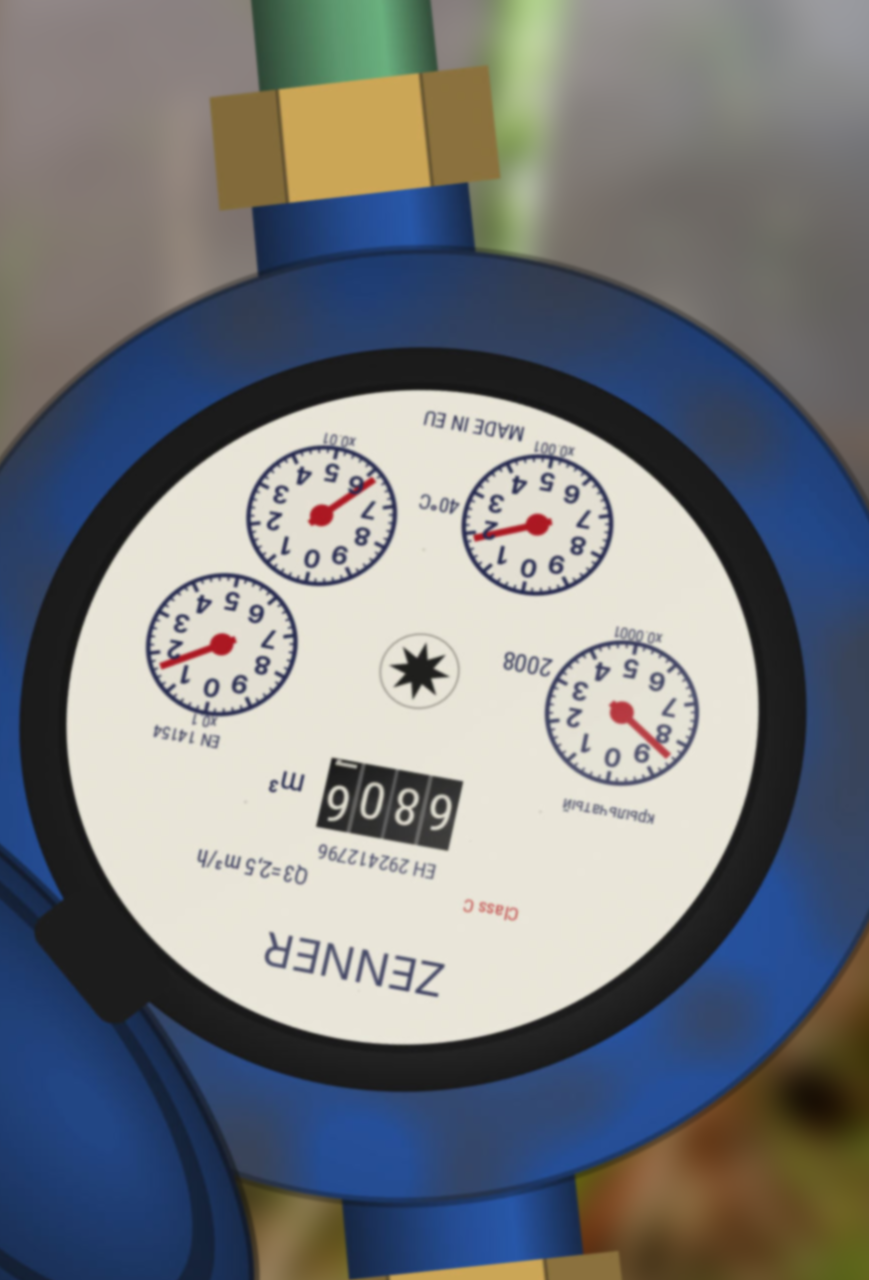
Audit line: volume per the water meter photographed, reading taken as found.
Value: 6806.1618 m³
